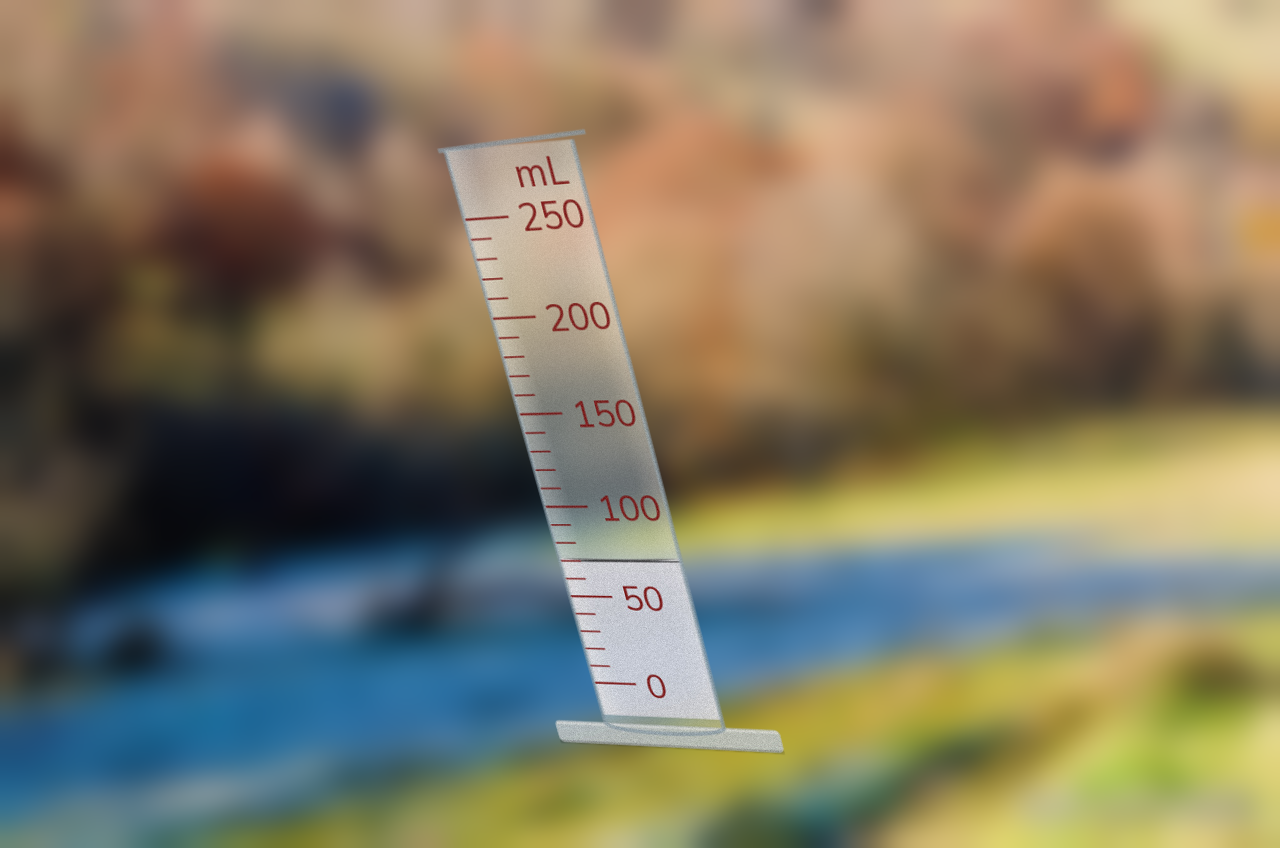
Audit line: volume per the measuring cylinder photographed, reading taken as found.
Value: 70 mL
